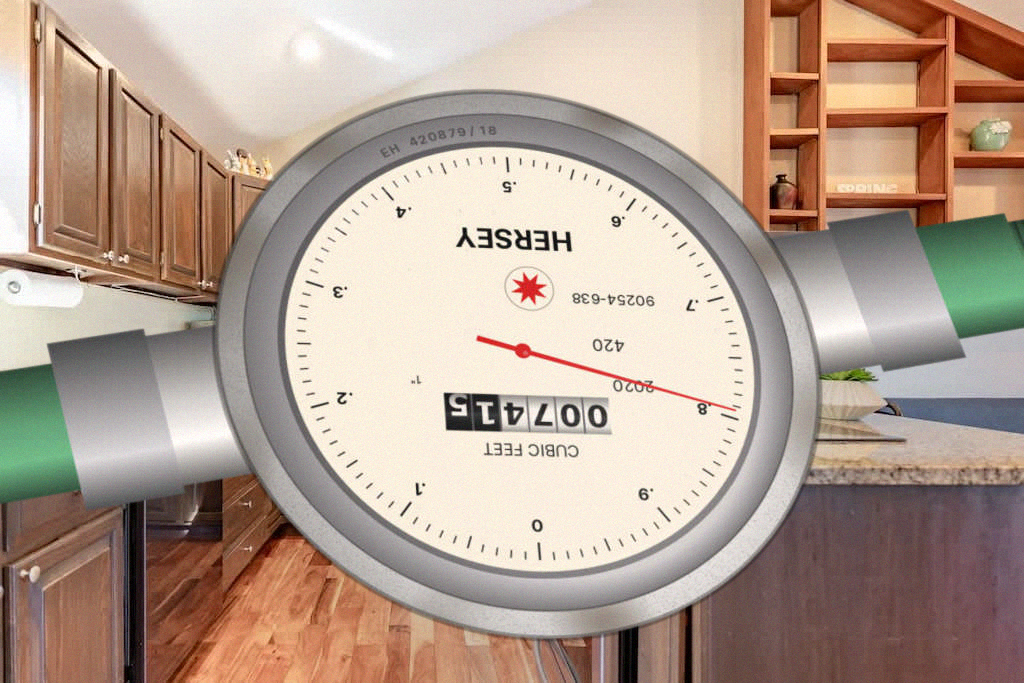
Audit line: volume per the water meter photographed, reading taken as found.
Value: 7414.79 ft³
